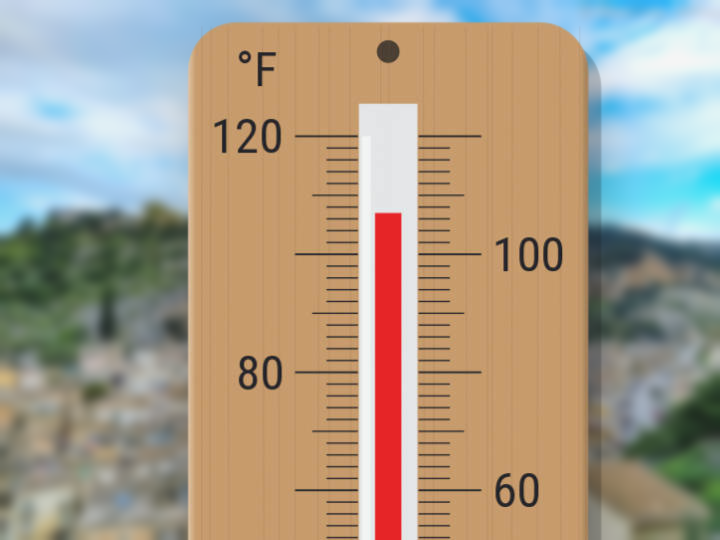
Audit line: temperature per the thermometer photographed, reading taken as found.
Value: 107 °F
